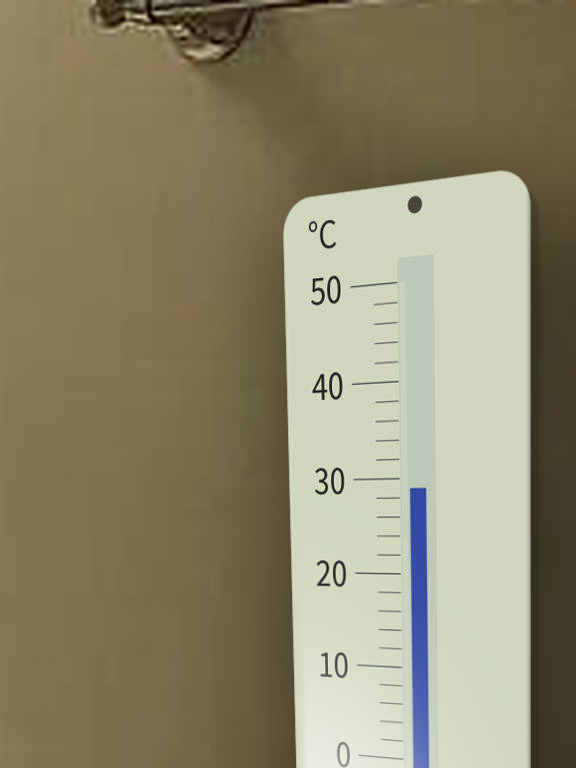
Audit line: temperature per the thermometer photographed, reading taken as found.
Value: 29 °C
